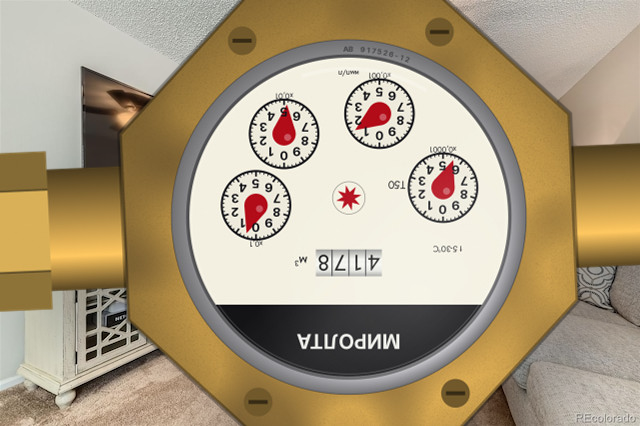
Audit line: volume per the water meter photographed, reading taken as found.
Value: 4178.0515 m³
